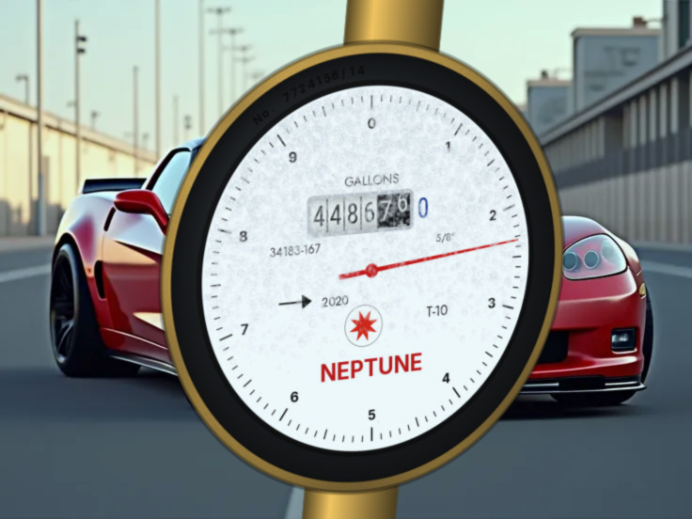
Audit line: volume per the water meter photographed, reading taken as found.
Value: 4486762.3 gal
